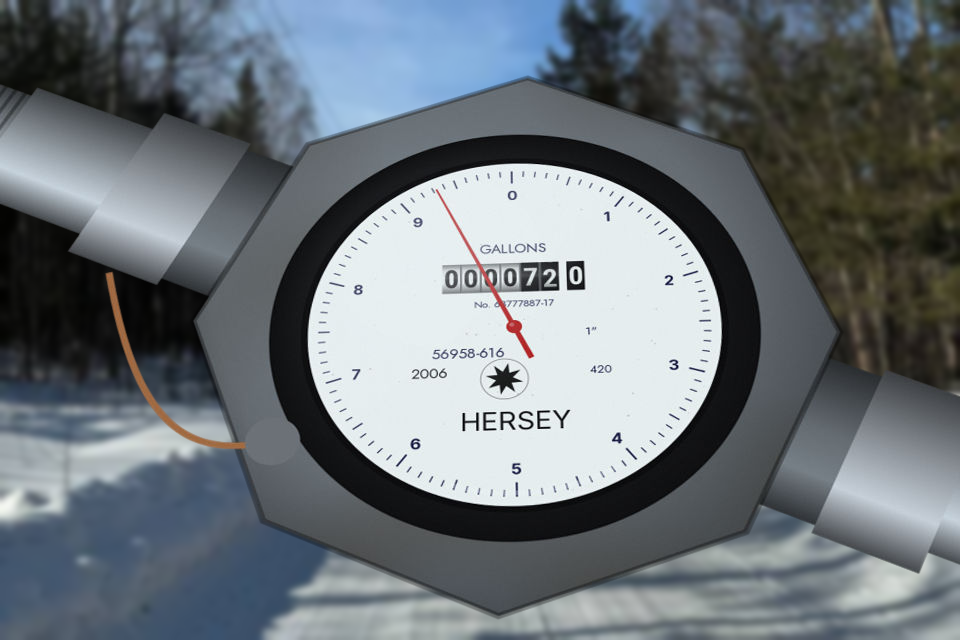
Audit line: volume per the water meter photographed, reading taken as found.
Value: 719.3 gal
